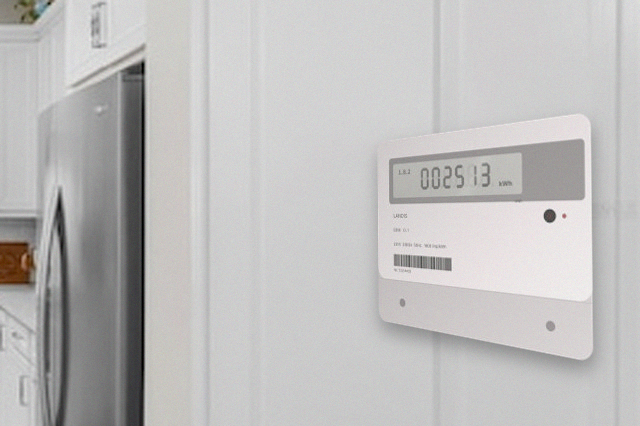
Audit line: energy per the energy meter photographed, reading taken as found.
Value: 2513 kWh
